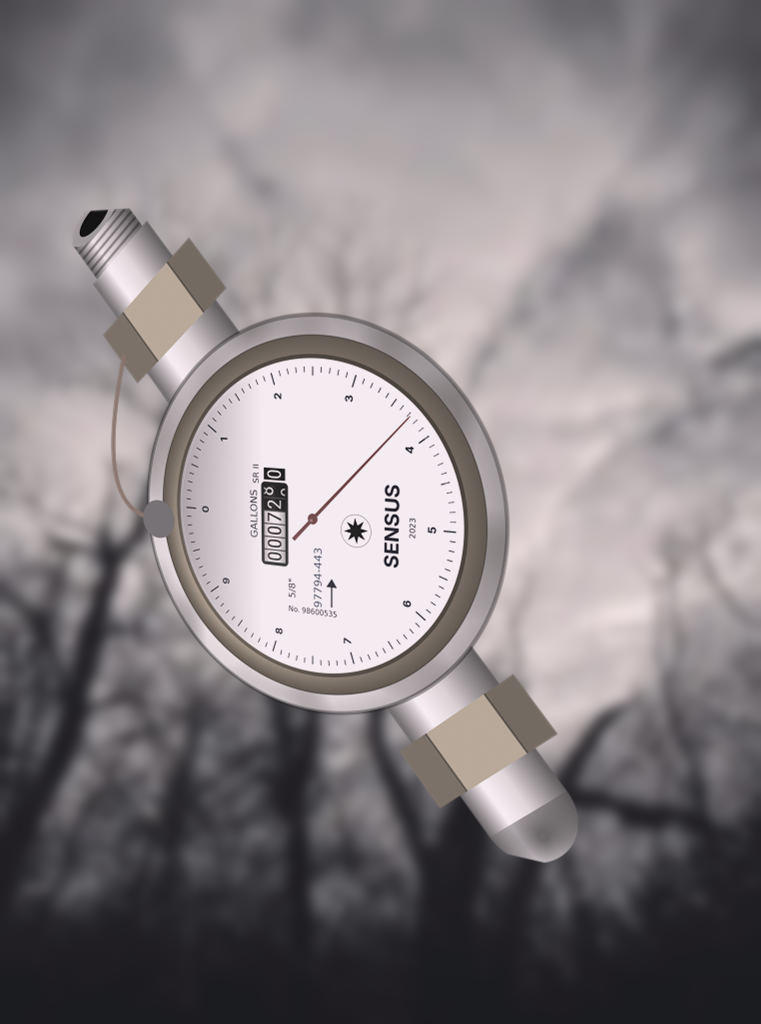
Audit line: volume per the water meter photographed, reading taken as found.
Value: 7283.7 gal
